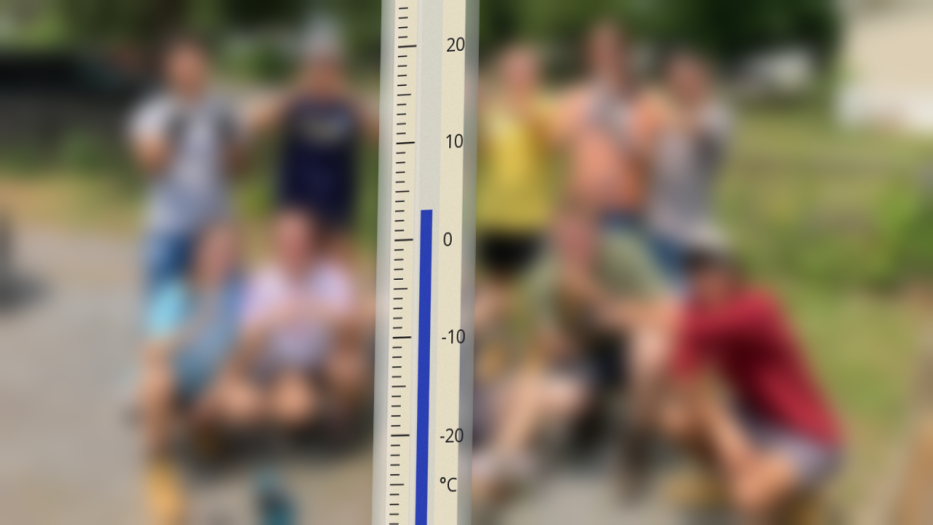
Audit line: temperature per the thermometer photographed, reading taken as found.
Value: 3 °C
